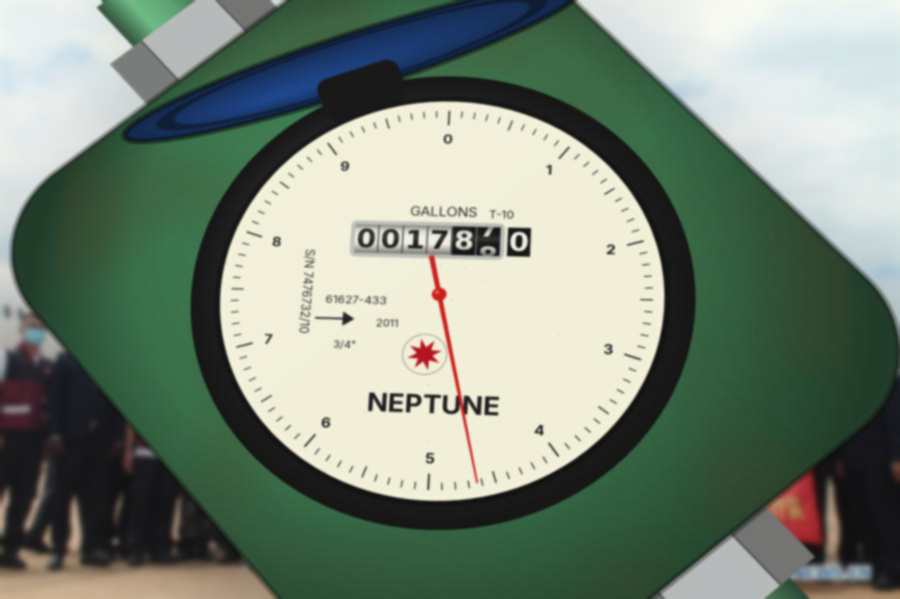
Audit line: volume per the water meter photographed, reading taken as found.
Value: 17874.6 gal
